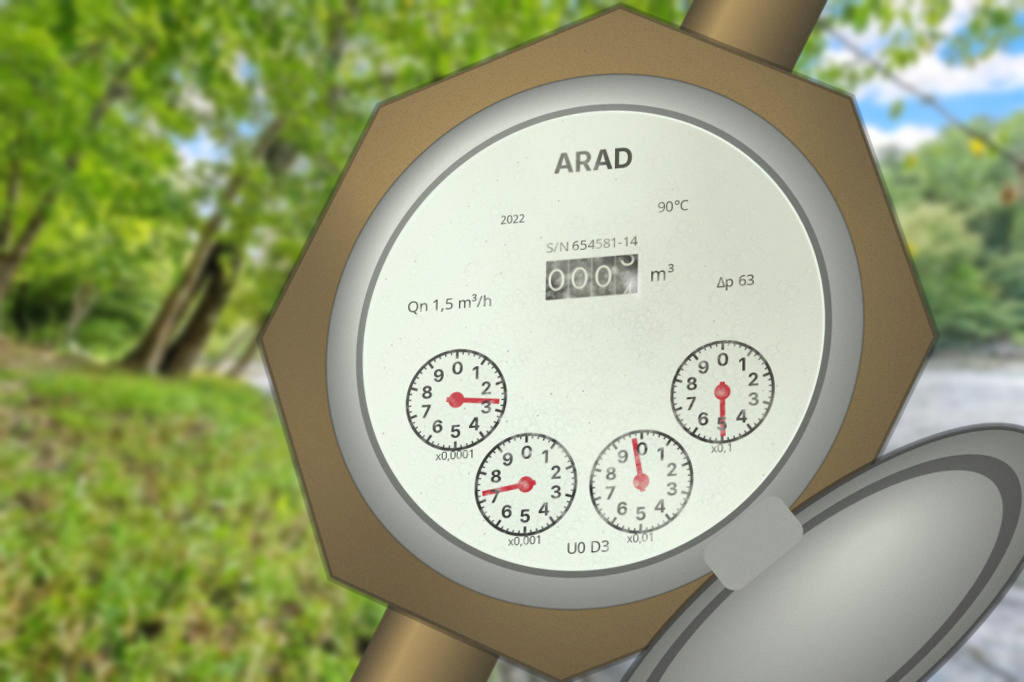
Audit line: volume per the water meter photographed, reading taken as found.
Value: 3.4972 m³
